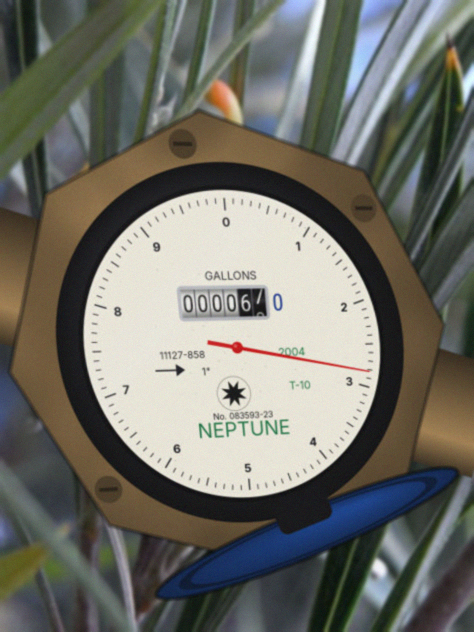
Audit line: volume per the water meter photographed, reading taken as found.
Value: 672.8 gal
